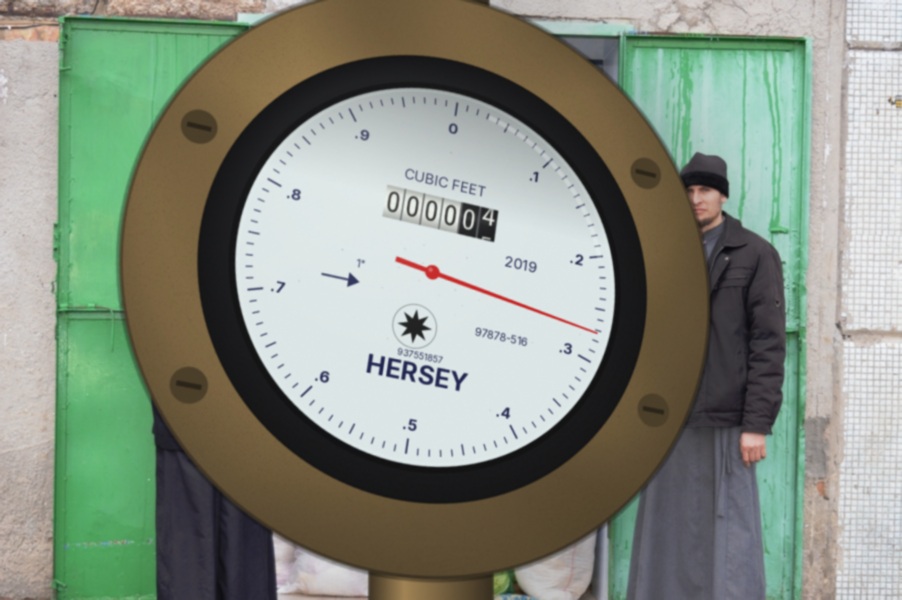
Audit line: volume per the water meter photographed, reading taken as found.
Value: 4.27 ft³
